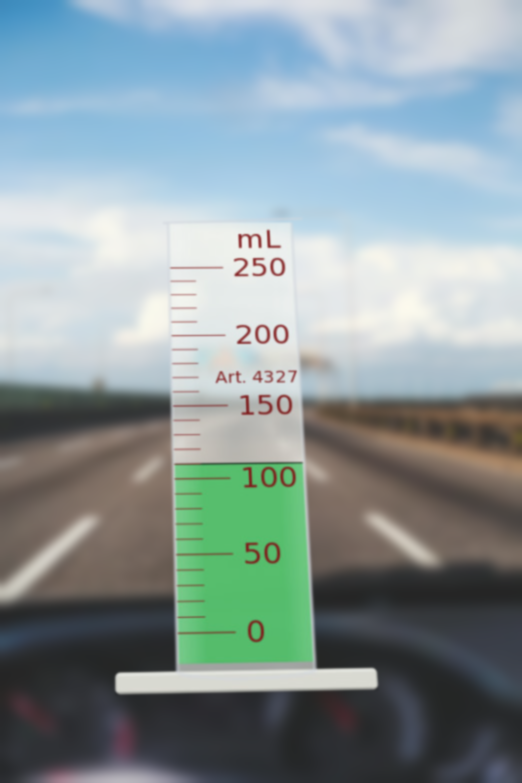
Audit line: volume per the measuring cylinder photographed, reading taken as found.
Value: 110 mL
